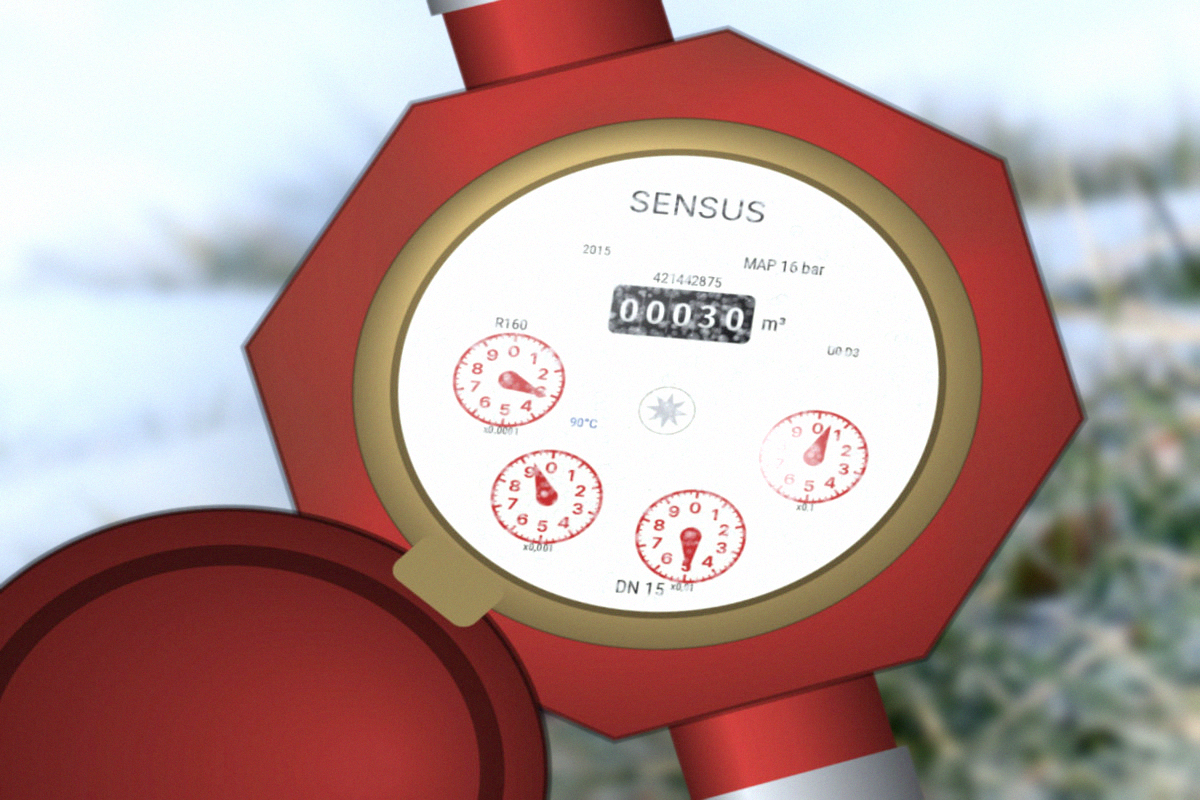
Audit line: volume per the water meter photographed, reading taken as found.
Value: 30.0493 m³
